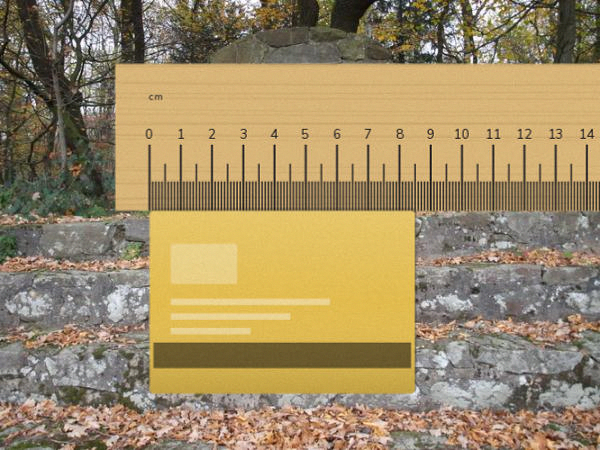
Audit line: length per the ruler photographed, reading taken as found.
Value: 8.5 cm
